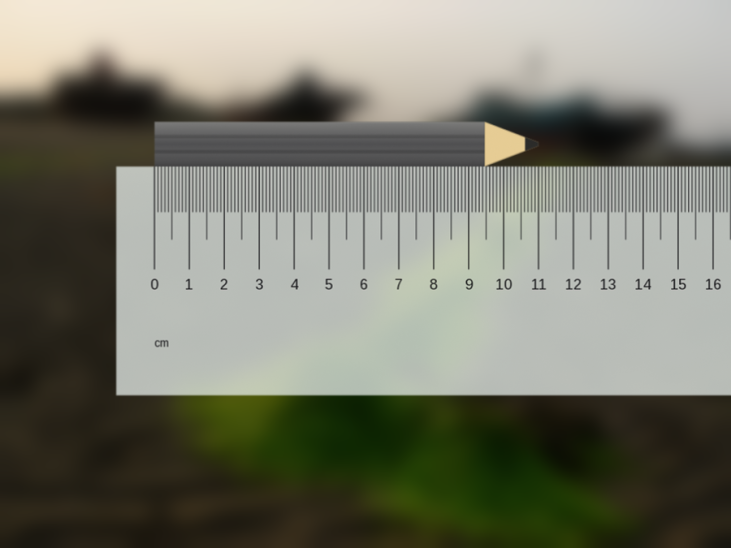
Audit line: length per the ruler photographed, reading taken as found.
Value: 11 cm
